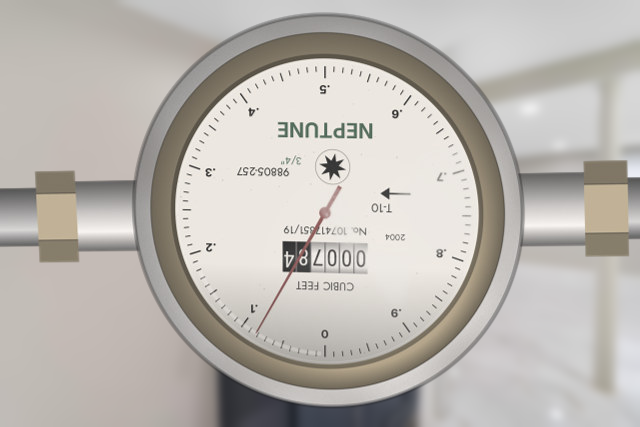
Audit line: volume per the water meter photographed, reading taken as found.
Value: 784.08 ft³
